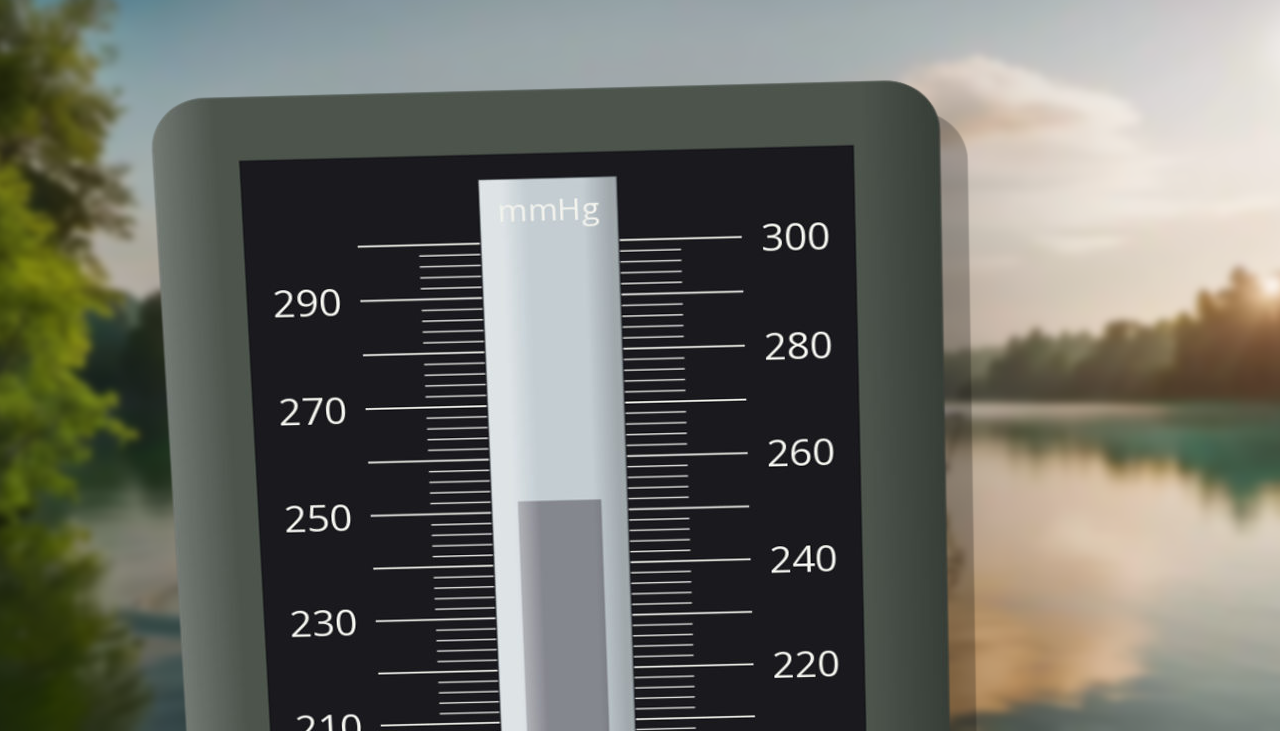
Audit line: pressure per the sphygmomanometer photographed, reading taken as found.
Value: 252 mmHg
